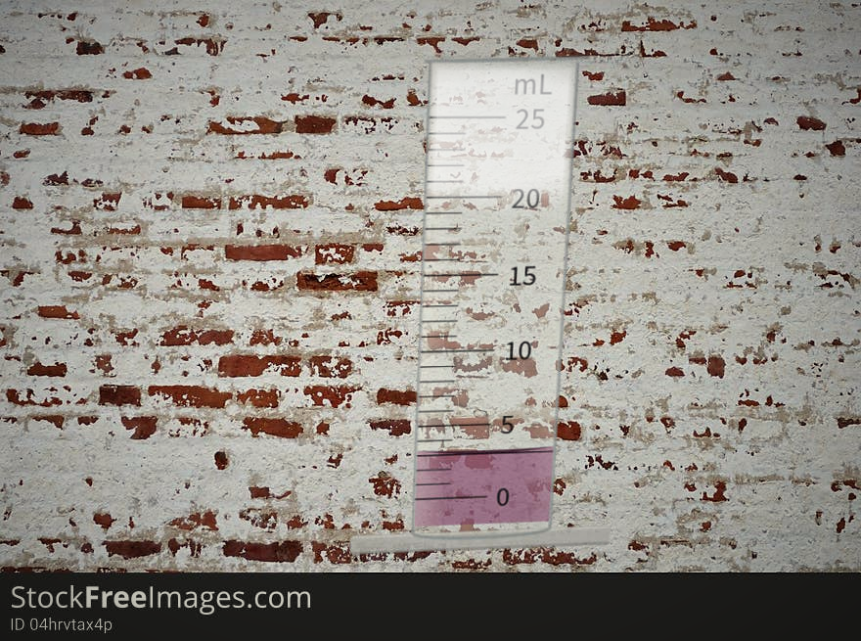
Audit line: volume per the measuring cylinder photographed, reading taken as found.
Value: 3 mL
